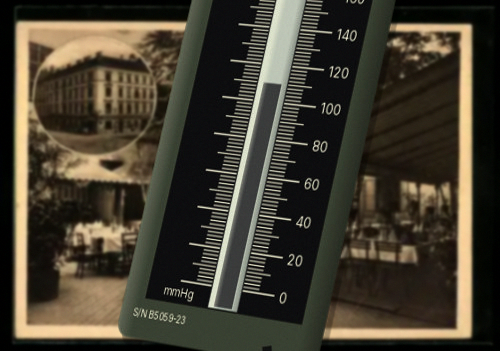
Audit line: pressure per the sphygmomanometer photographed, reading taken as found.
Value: 110 mmHg
